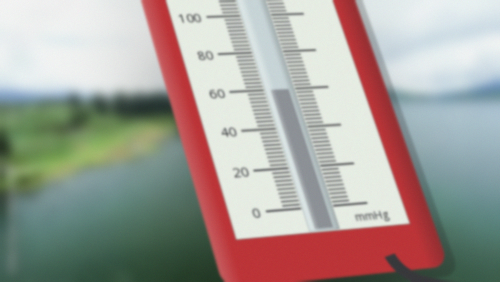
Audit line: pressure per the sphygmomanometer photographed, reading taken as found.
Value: 60 mmHg
